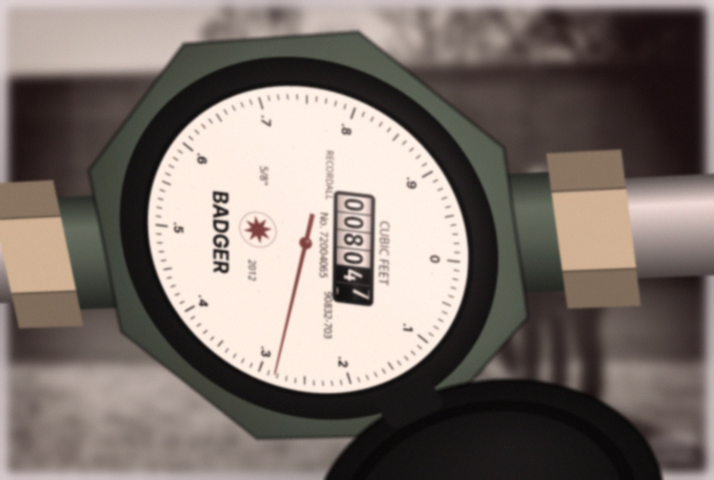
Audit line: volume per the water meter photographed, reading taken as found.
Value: 8047.28 ft³
